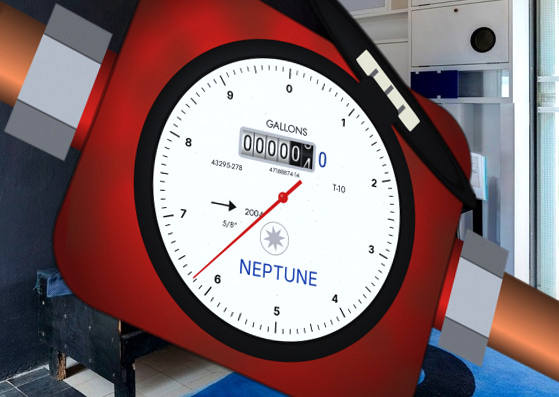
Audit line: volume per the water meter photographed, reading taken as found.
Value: 36.2 gal
